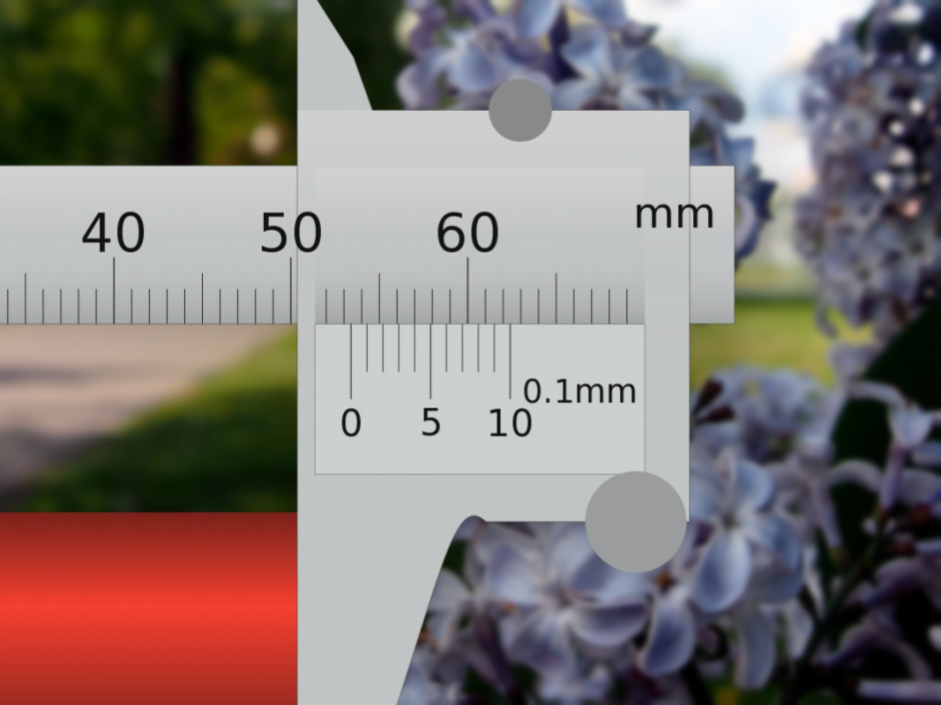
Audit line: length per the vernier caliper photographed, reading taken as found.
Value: 53.4 mm
